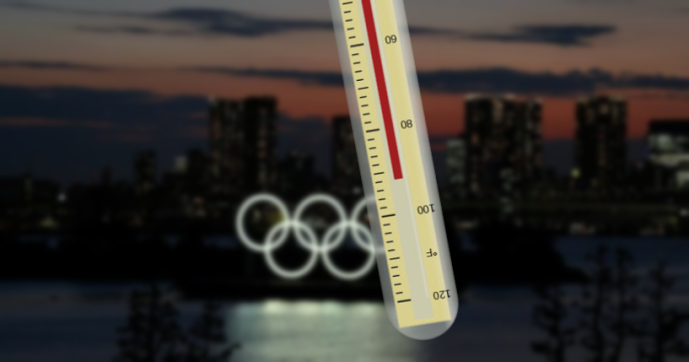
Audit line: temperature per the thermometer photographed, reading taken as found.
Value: 92 °F
